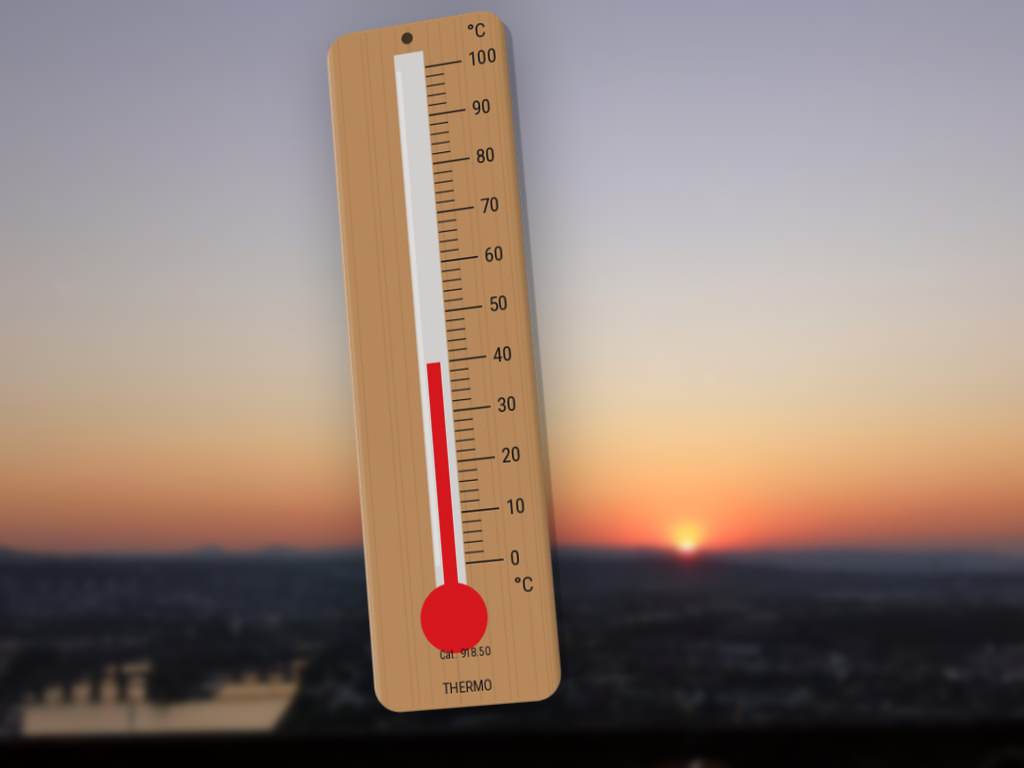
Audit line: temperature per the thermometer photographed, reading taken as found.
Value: 40 °C
